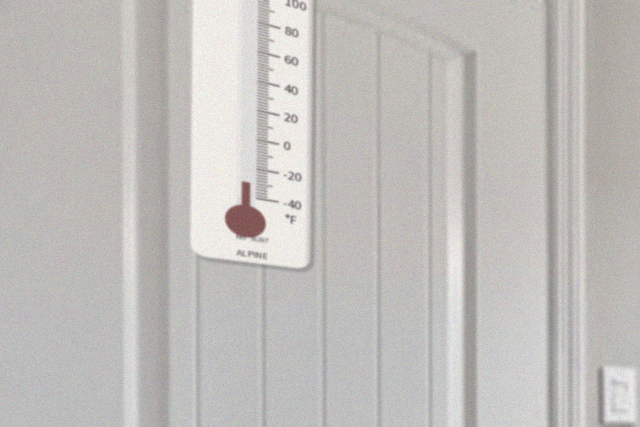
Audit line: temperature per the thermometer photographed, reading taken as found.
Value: -30 °F
